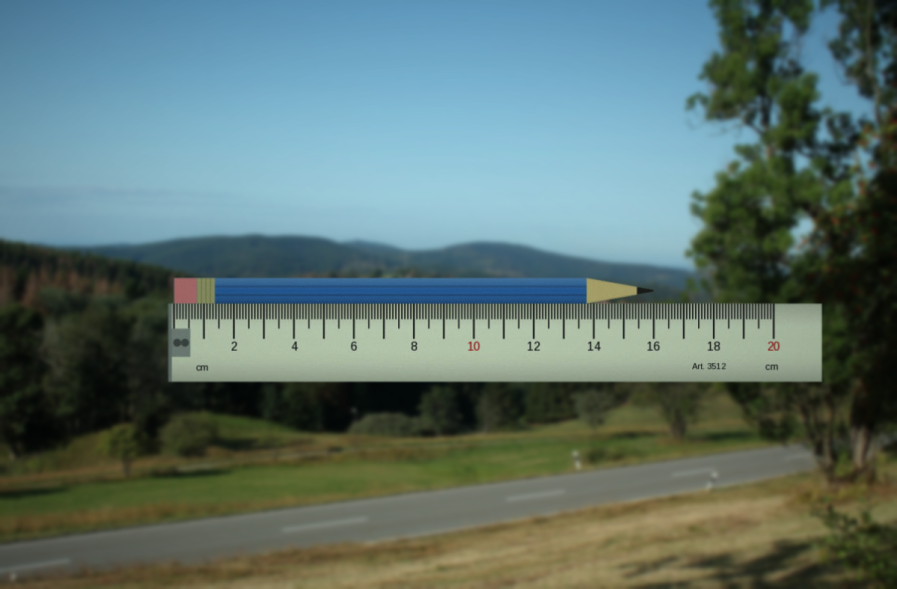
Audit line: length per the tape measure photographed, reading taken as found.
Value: 16 cm
